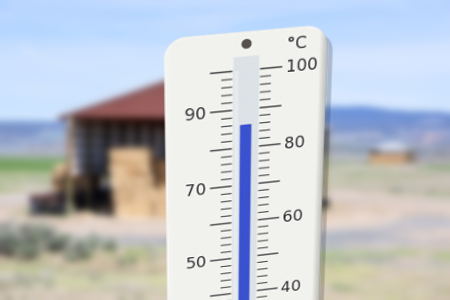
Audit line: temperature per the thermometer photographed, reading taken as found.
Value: 86 °C
